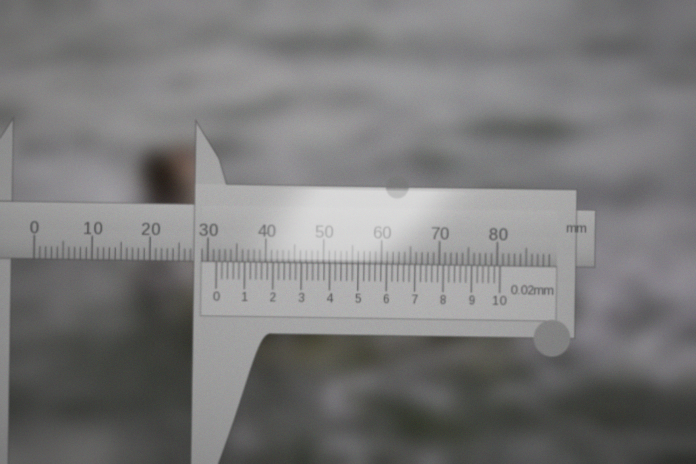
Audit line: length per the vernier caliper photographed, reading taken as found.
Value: 31.5 mm
